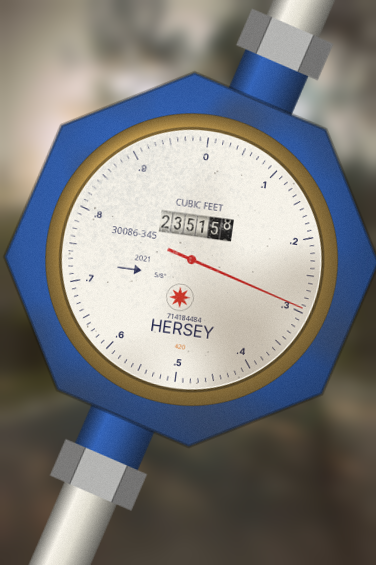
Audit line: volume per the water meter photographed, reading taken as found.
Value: 235158.29 ft³
